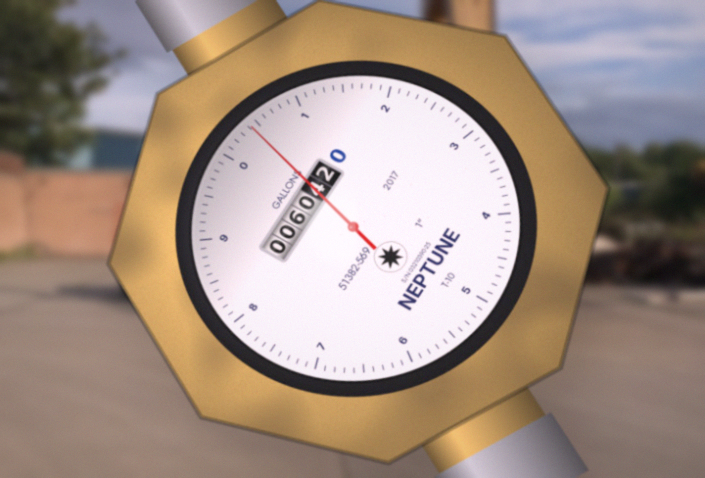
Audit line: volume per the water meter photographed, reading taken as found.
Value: 60420.4 gal
